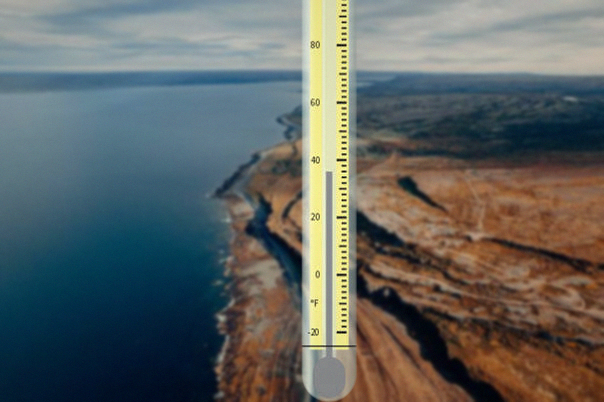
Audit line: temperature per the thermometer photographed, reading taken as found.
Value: 36 °F
